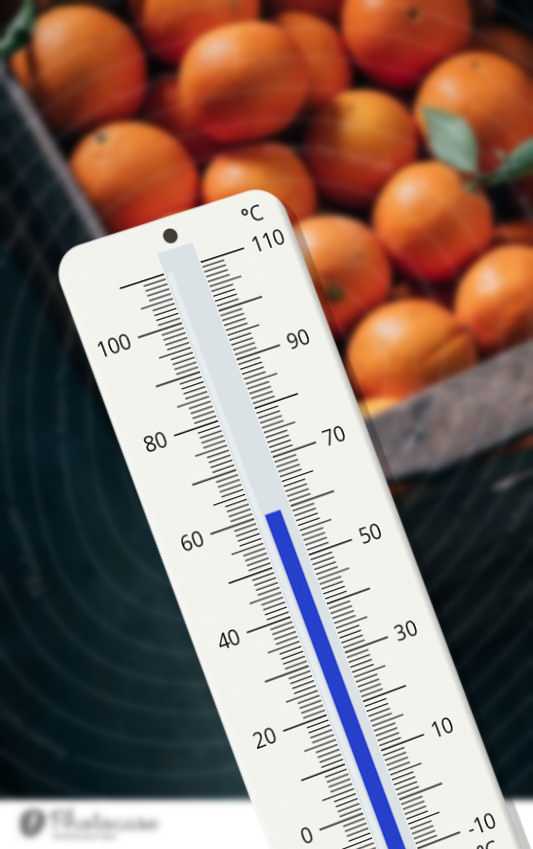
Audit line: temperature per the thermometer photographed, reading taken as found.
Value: 60 °C
